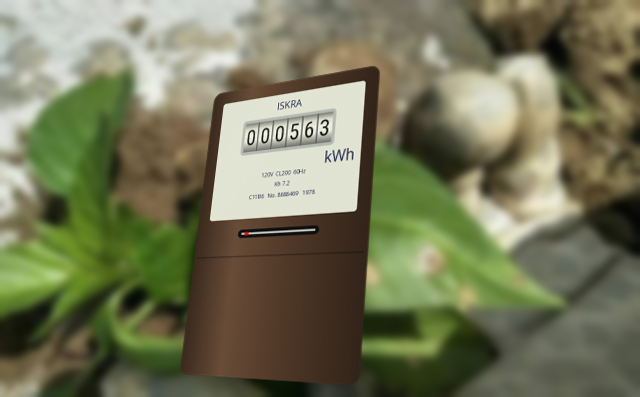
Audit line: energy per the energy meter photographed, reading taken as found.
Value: 563 kWh
